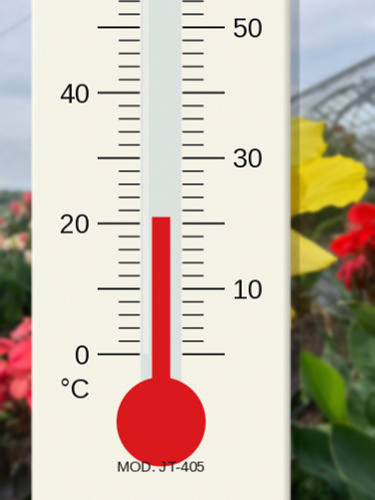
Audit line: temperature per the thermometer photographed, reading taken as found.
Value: 21 °C
